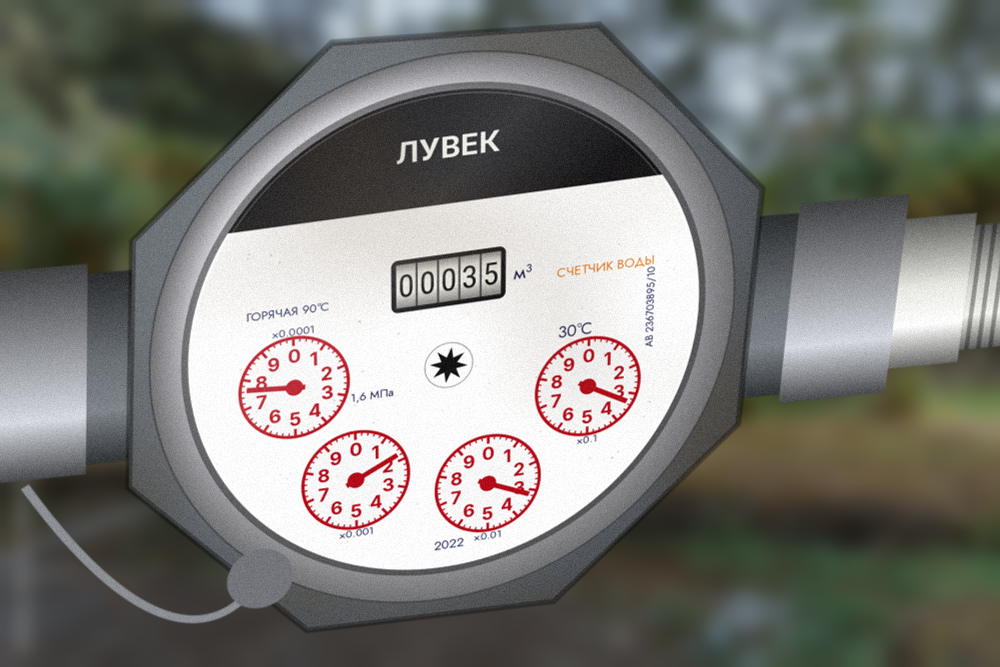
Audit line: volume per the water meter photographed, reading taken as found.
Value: 35.3317 m³
